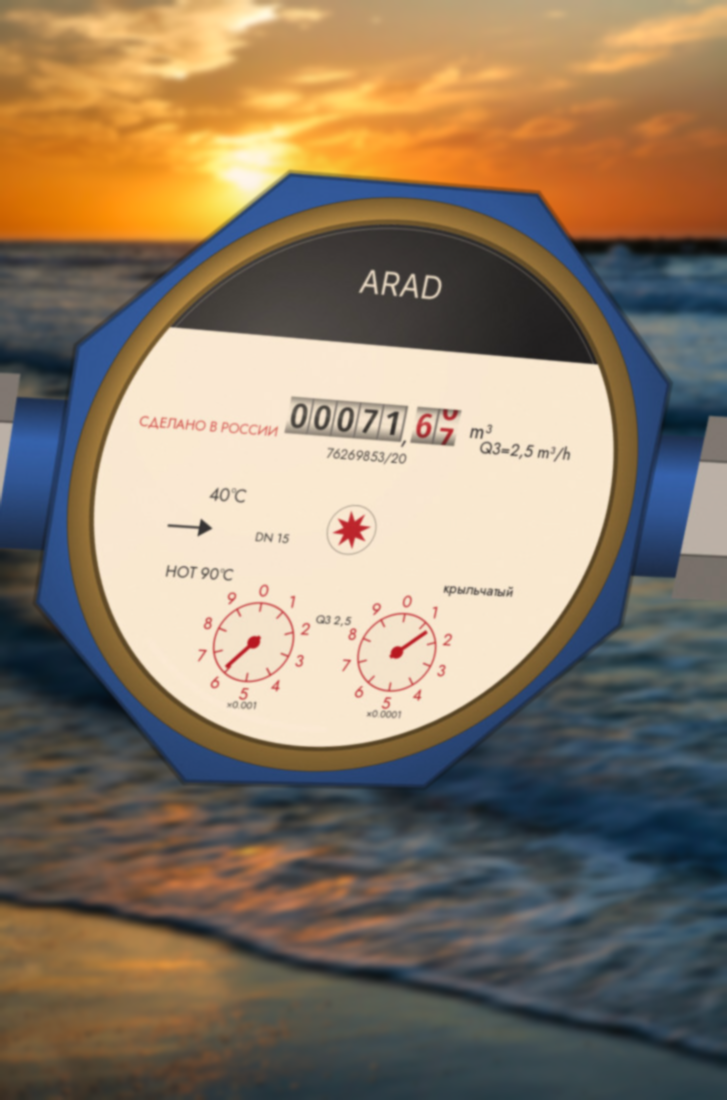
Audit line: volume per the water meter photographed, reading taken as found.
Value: 71.6661 m³
